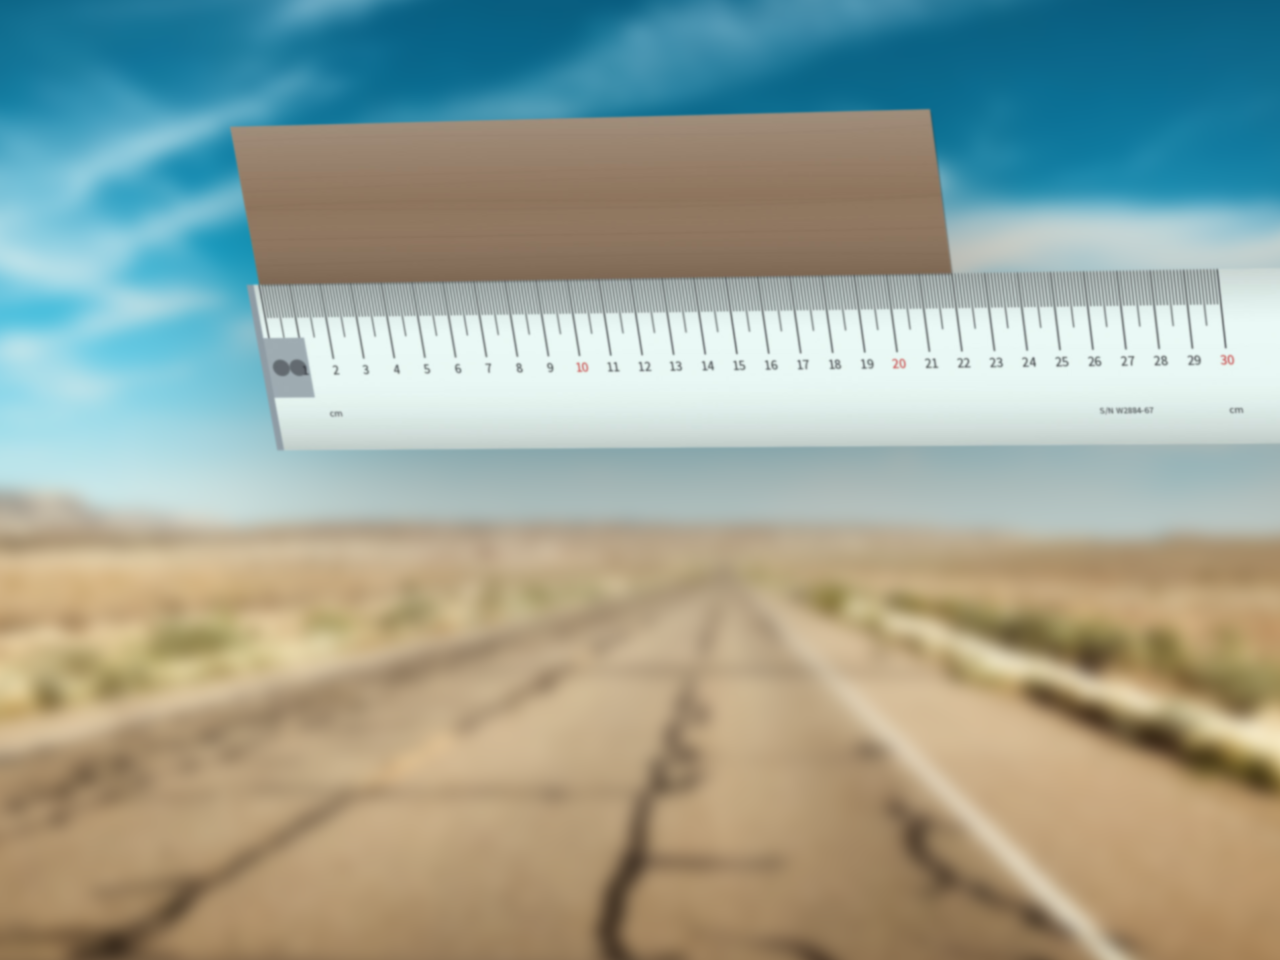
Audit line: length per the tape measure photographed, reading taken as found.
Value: 22 cm
